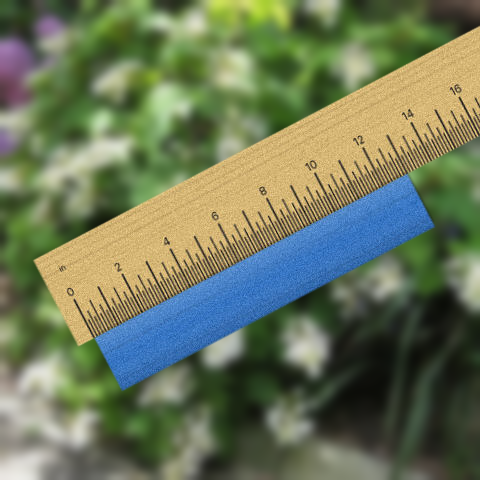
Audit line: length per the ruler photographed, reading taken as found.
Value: 13 in
